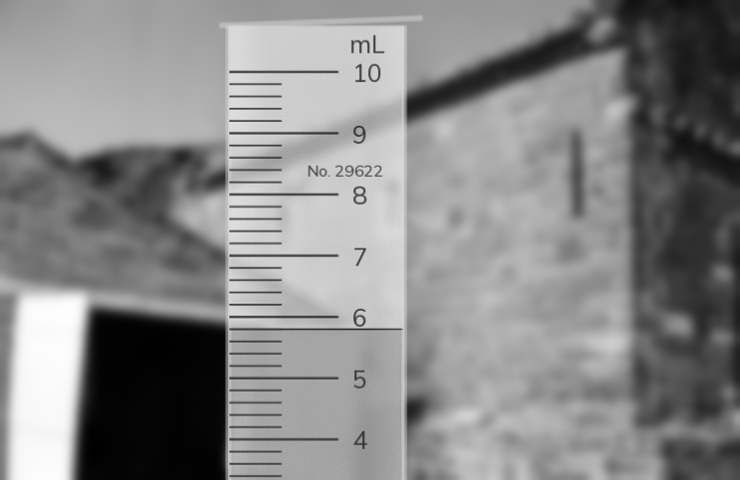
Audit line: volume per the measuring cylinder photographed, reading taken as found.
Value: 5.8 mL
